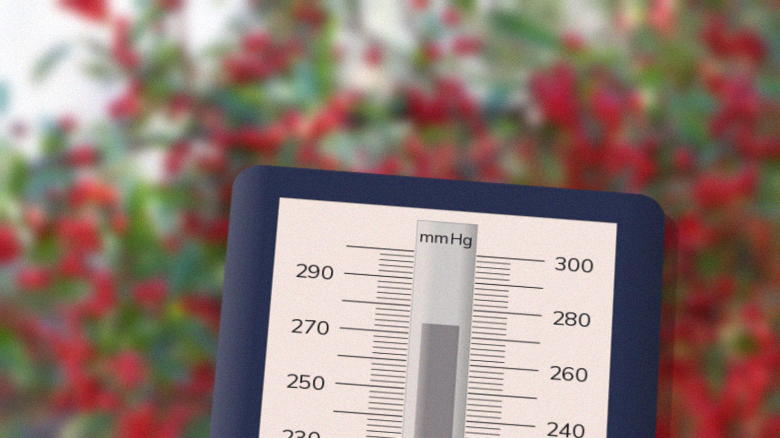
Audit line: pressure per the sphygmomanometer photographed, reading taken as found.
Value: 274 mmHg
